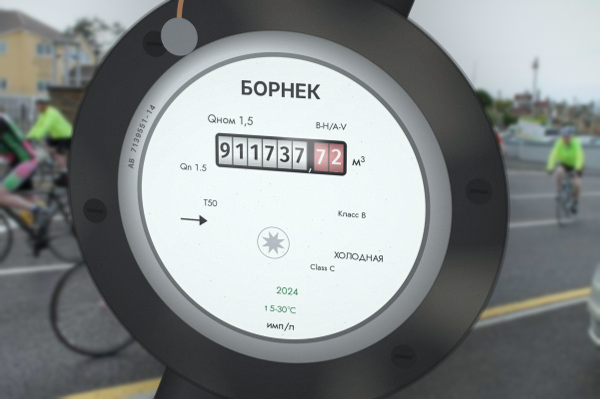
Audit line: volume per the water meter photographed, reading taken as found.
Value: 911737.72 m³
